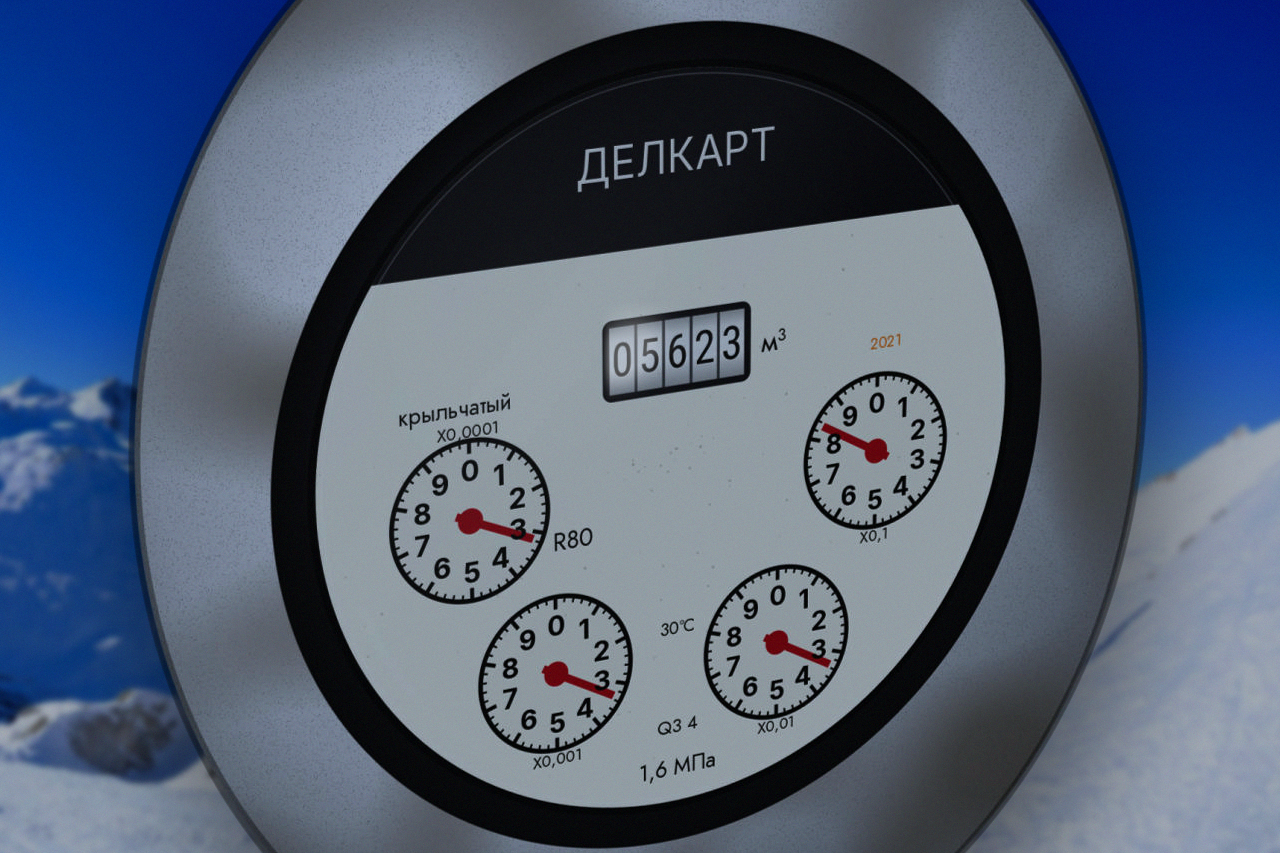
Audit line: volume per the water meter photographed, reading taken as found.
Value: 5623.8333 m³
